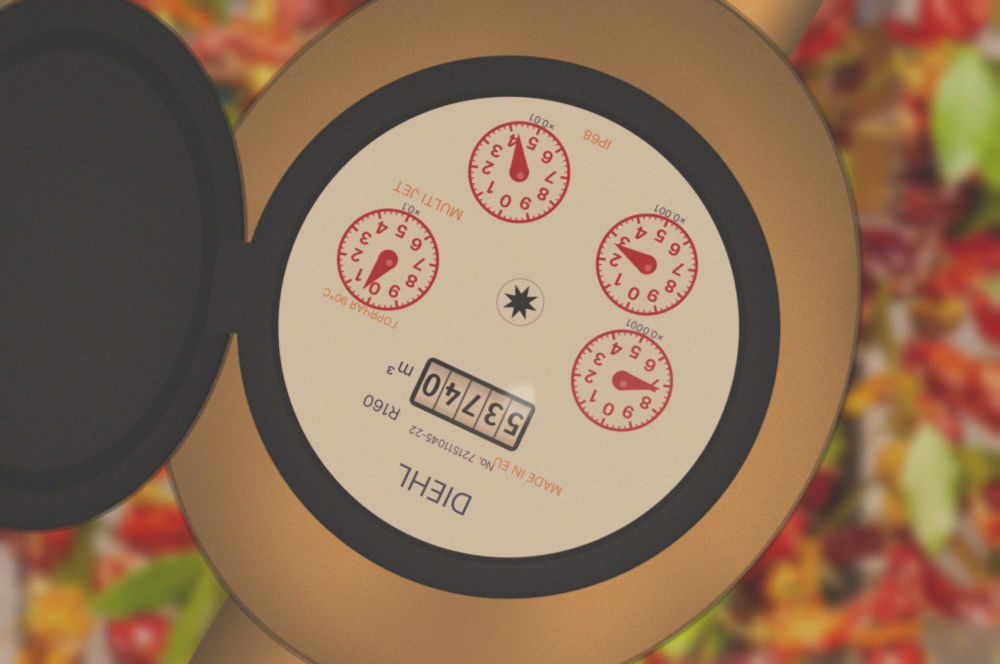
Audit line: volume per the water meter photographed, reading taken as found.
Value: 53740.0427 m³
